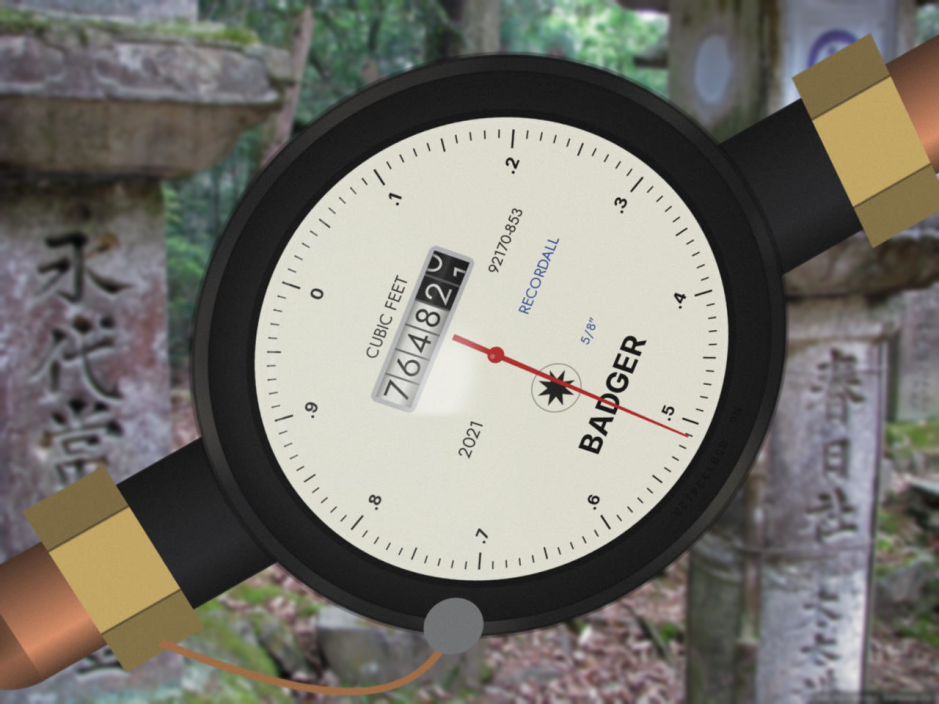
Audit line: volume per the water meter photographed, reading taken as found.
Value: 764820.51 ft³
